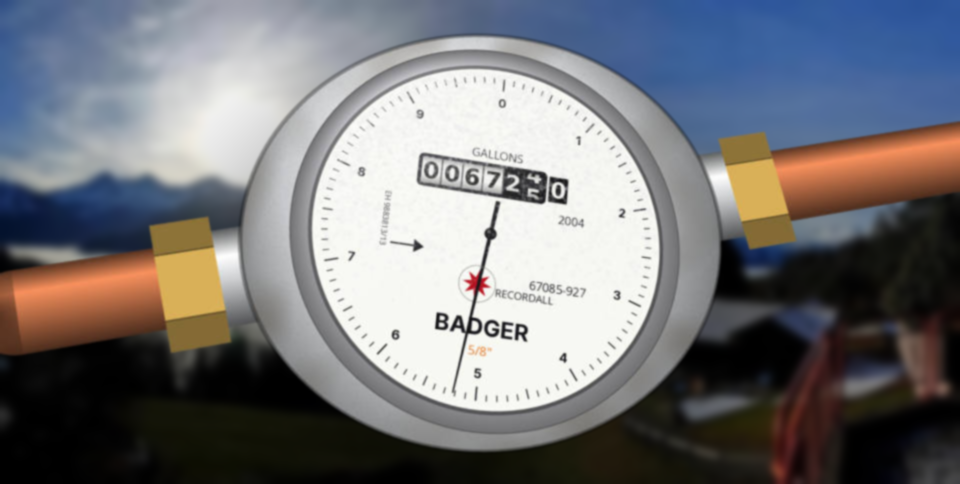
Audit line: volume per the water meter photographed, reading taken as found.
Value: 67245.2 gal
